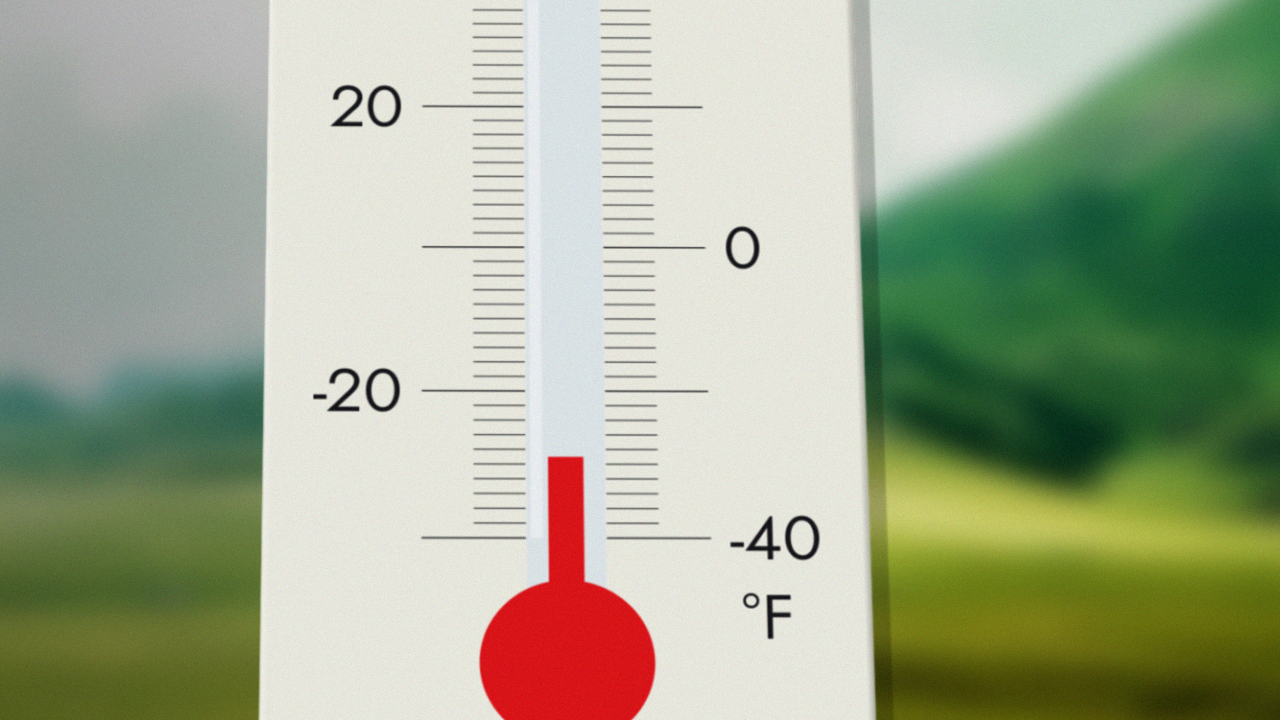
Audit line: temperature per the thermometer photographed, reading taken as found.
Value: -29 °F
